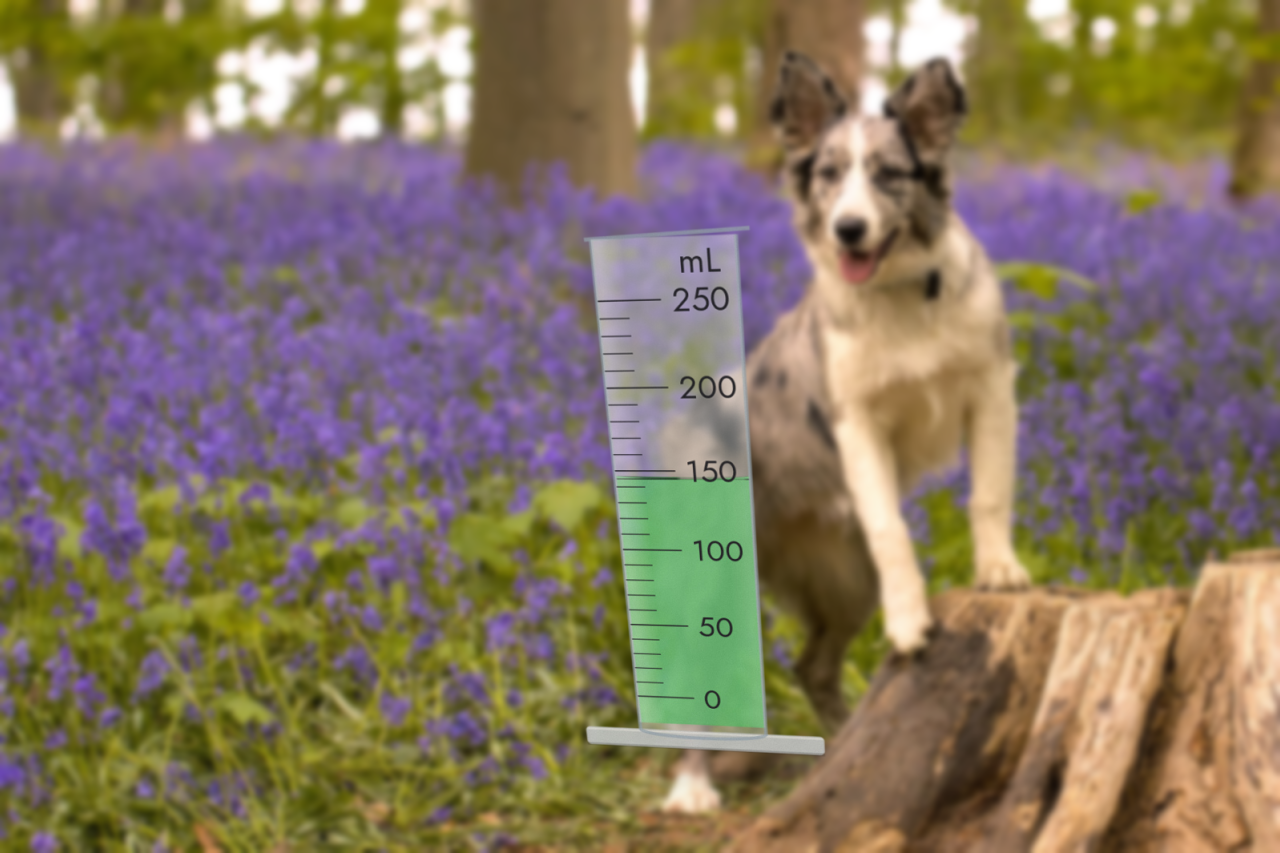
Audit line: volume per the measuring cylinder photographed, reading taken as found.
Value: 145 mL
